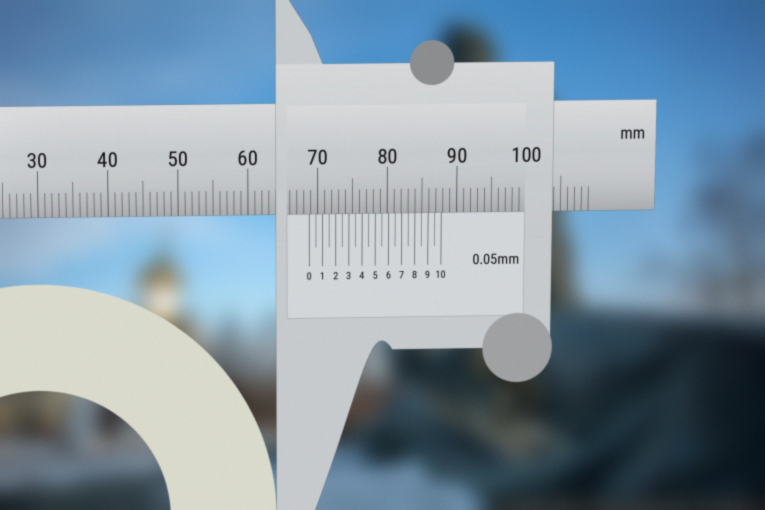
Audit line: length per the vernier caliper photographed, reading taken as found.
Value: 68.8 mm
